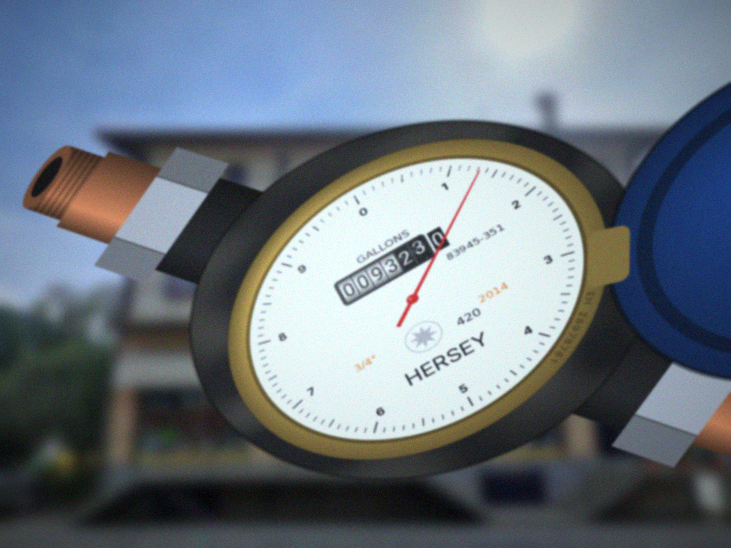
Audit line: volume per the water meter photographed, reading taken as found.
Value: 93231.3 gal
